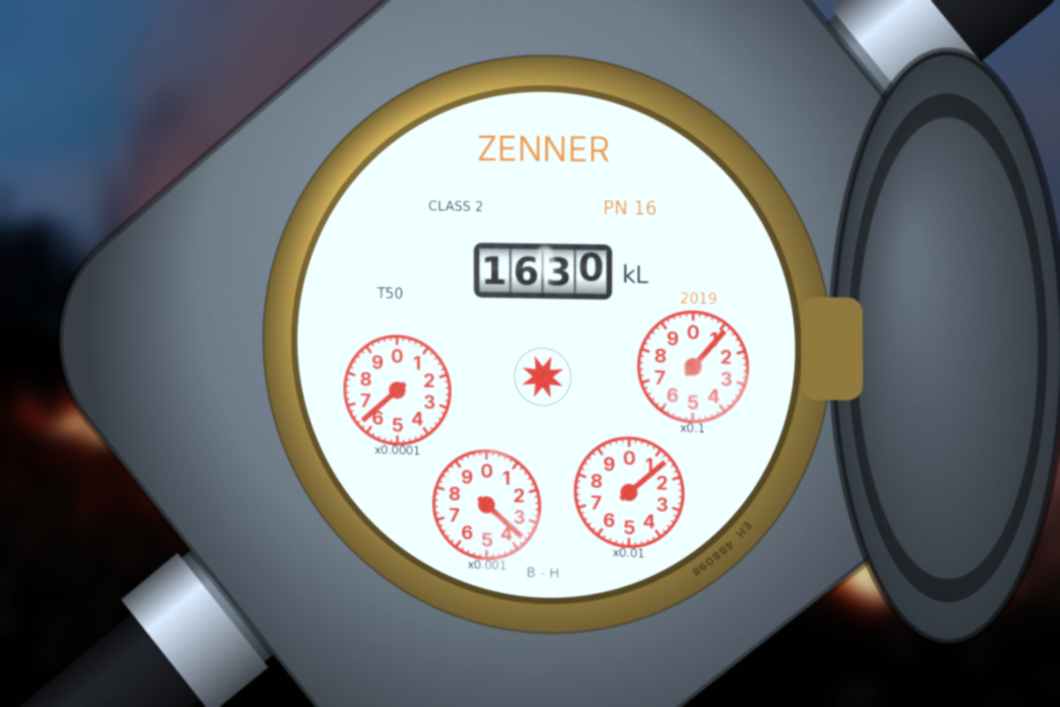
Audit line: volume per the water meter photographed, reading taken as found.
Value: 1630.1136 kL
